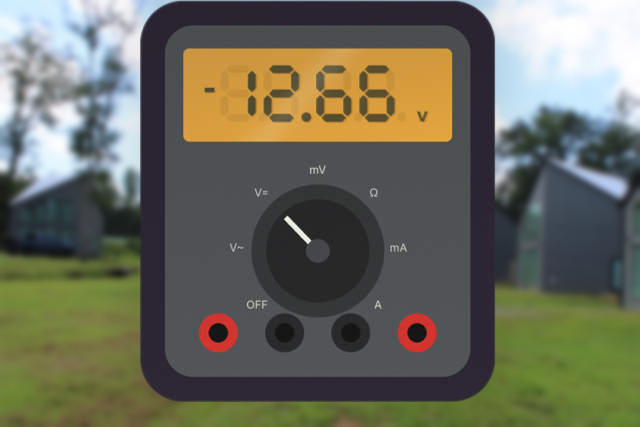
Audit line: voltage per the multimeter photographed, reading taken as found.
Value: -12.66 V
